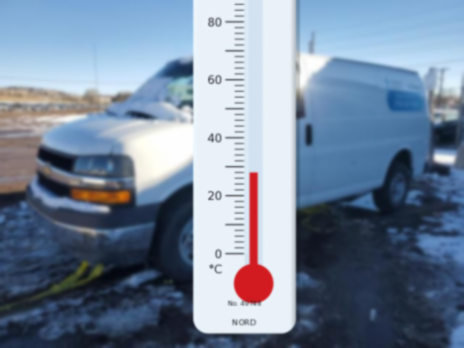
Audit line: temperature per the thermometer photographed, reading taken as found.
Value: 28 °C
